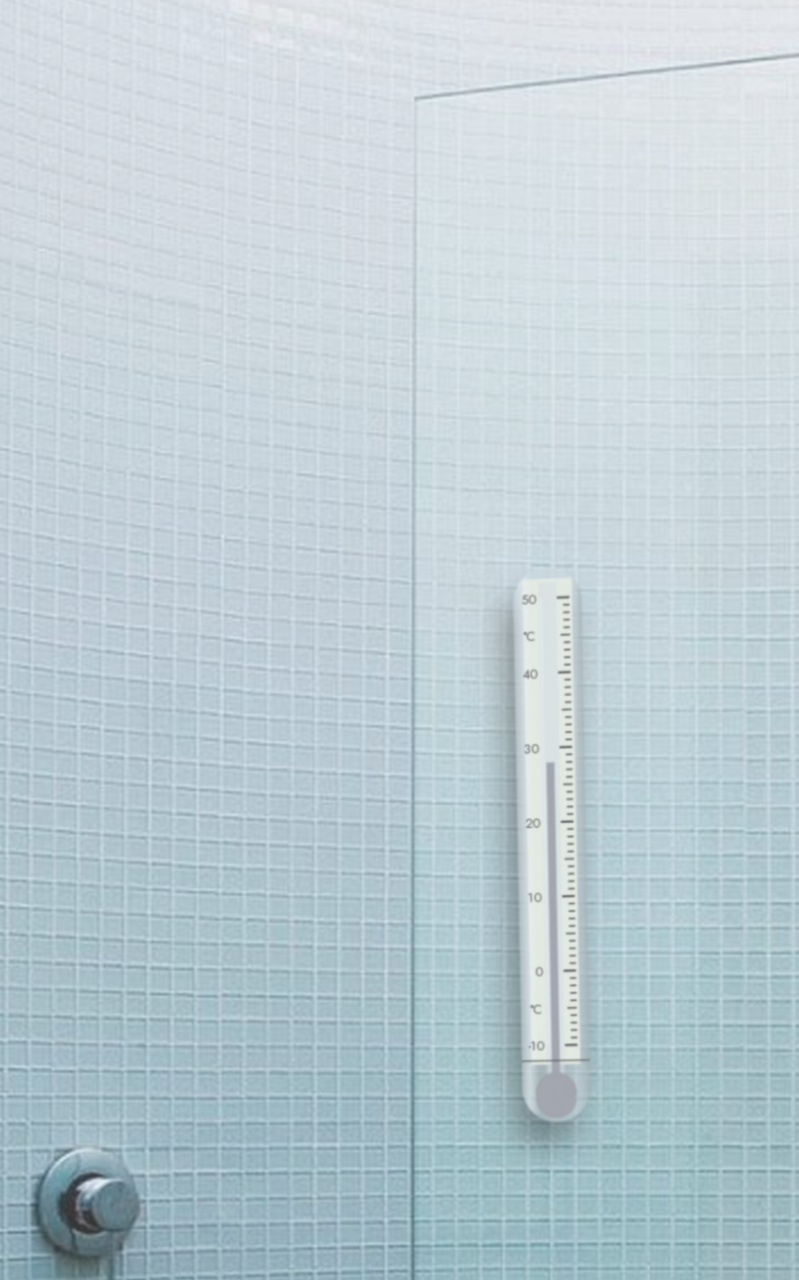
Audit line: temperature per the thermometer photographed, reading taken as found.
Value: 28 °C
